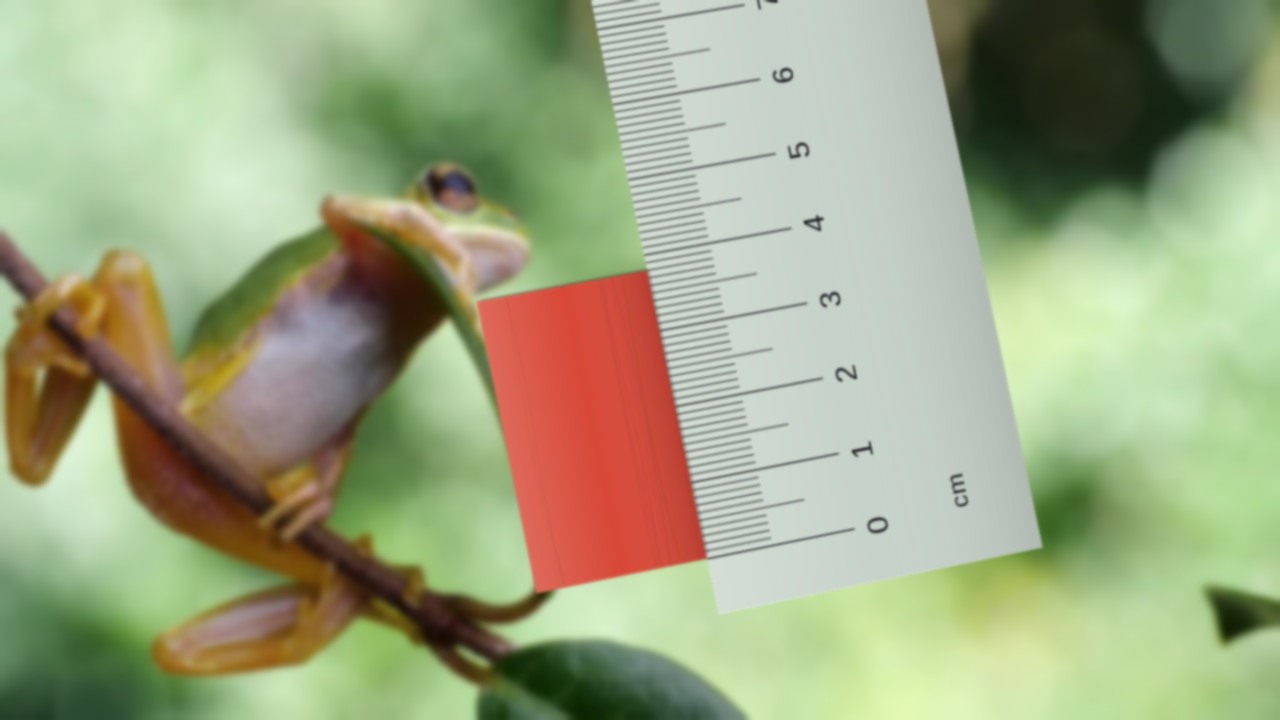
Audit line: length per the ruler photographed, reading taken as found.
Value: 3.8 cm
